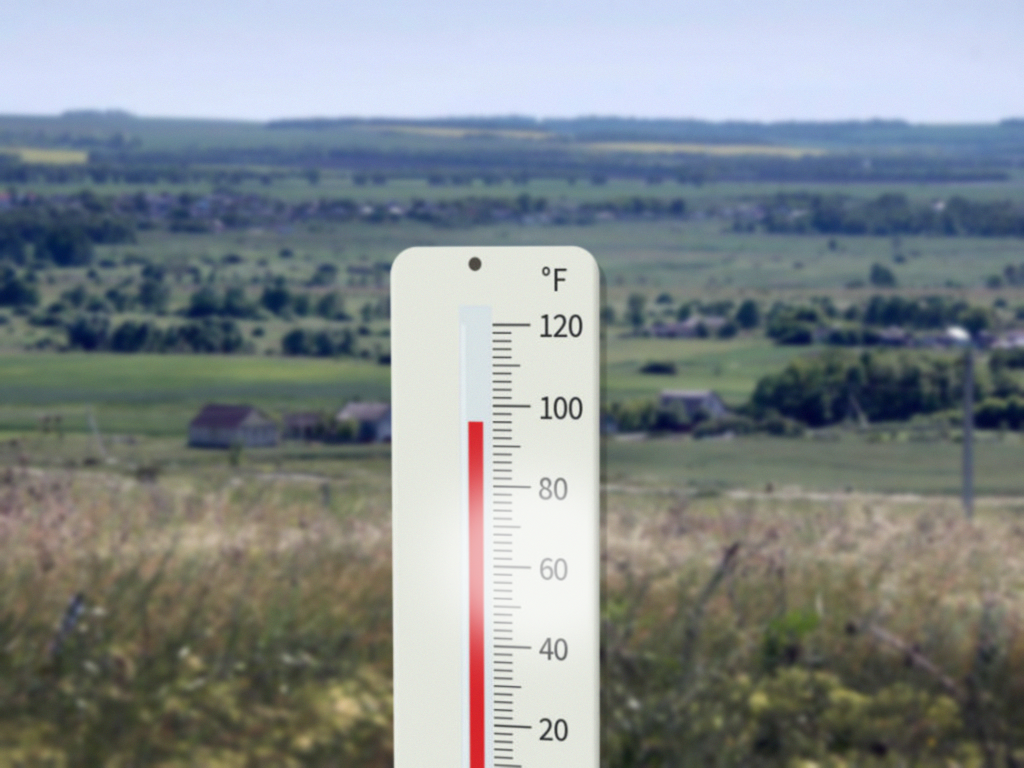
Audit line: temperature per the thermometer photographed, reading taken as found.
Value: 96 °F
